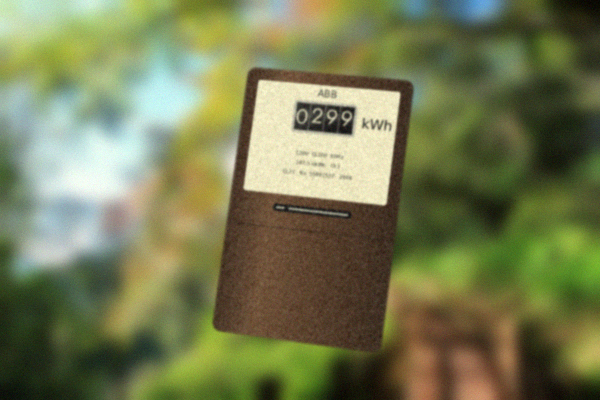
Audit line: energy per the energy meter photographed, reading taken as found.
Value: 299 kWh
